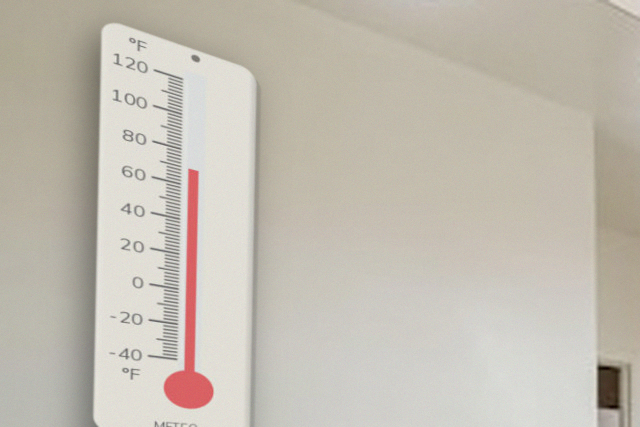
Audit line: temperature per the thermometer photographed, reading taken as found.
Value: 70 °F
